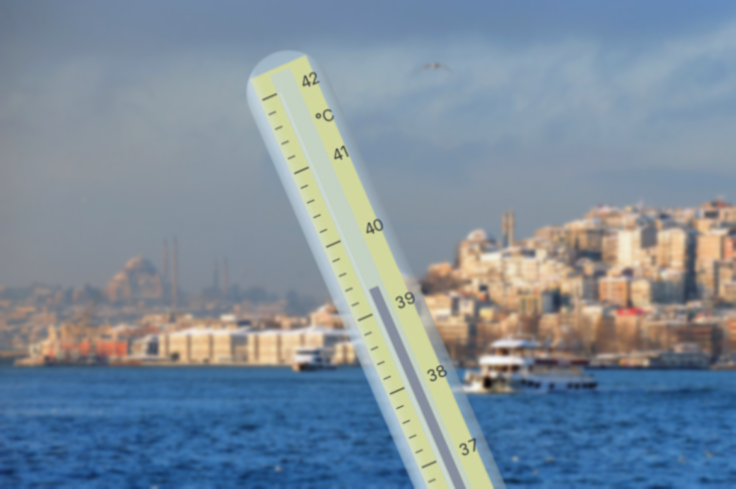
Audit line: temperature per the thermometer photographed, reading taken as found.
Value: 39.3 °C
